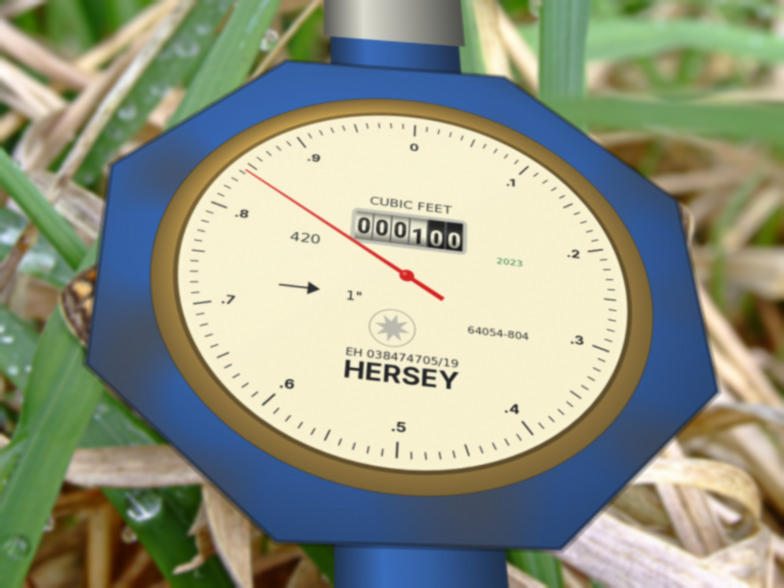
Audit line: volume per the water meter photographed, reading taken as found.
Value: 99.84 ft³
